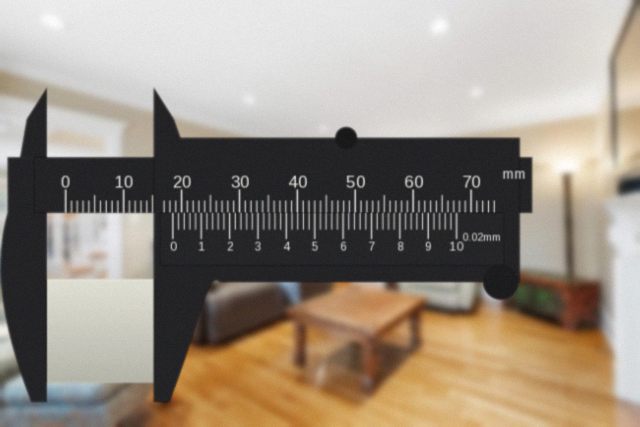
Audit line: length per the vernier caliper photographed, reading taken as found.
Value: 18.5 mm
